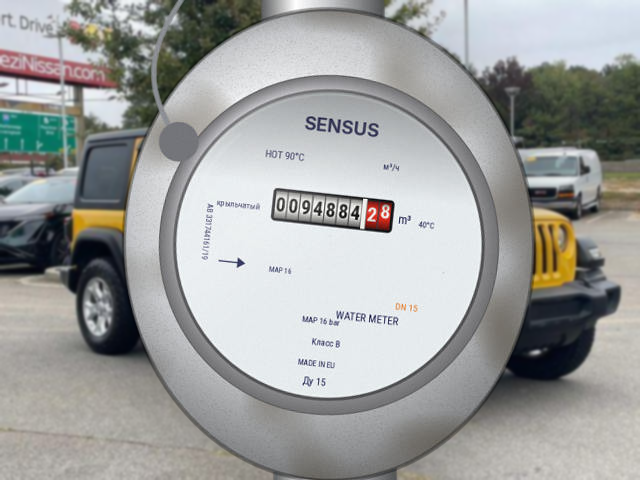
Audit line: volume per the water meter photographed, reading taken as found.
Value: 94884.28 m³
